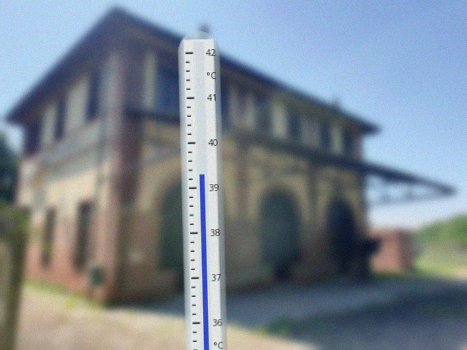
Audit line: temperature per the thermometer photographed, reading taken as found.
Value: 39.3 °C
